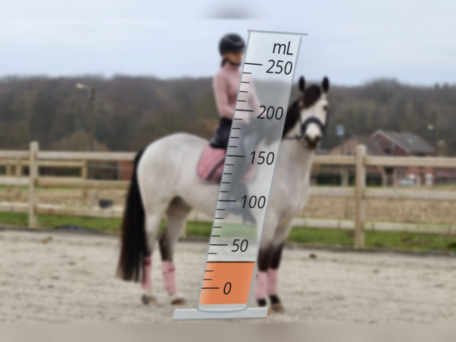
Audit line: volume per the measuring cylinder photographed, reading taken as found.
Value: 30 mL
